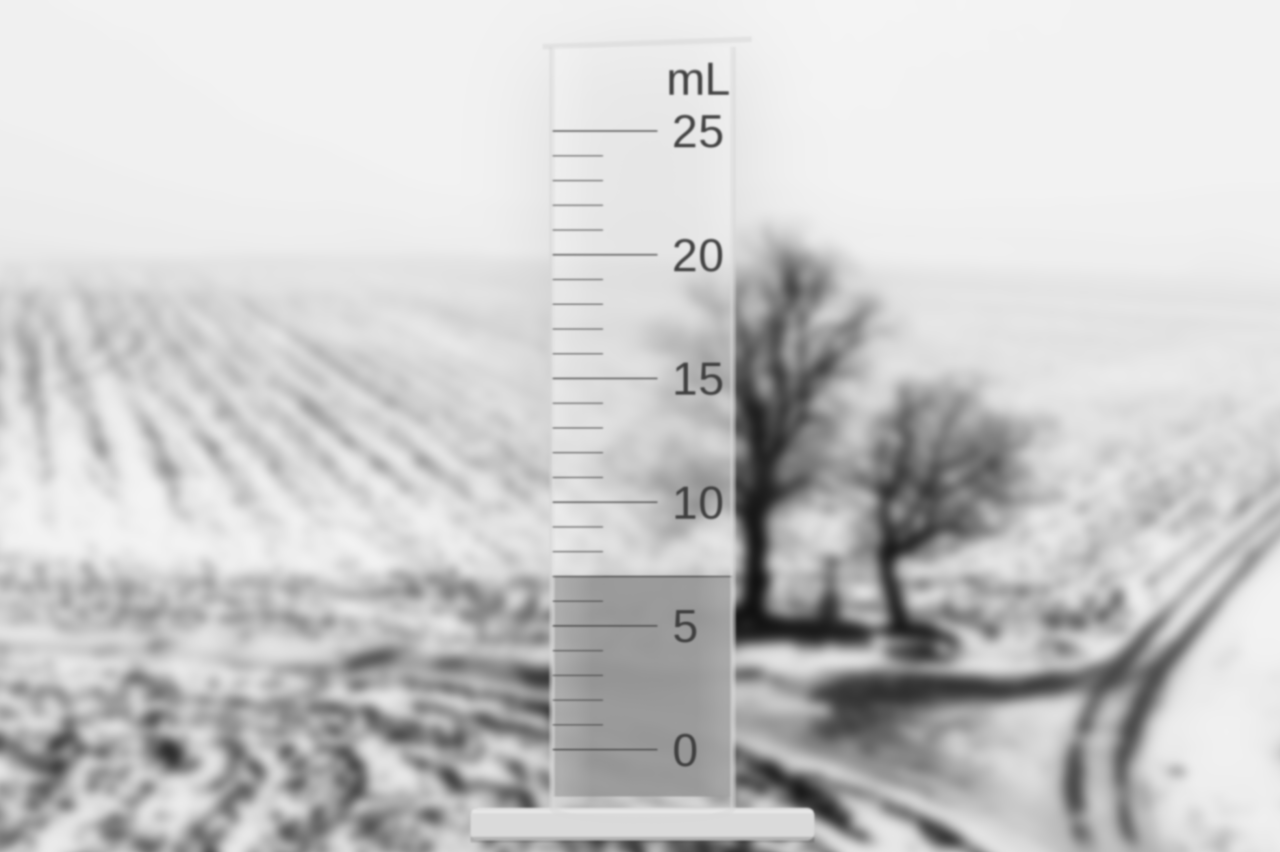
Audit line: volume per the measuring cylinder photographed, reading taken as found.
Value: 7 mL
